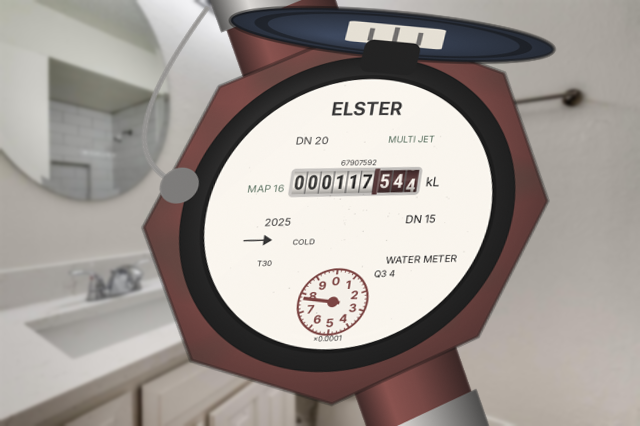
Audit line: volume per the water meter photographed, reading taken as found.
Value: 117.5437 kL
